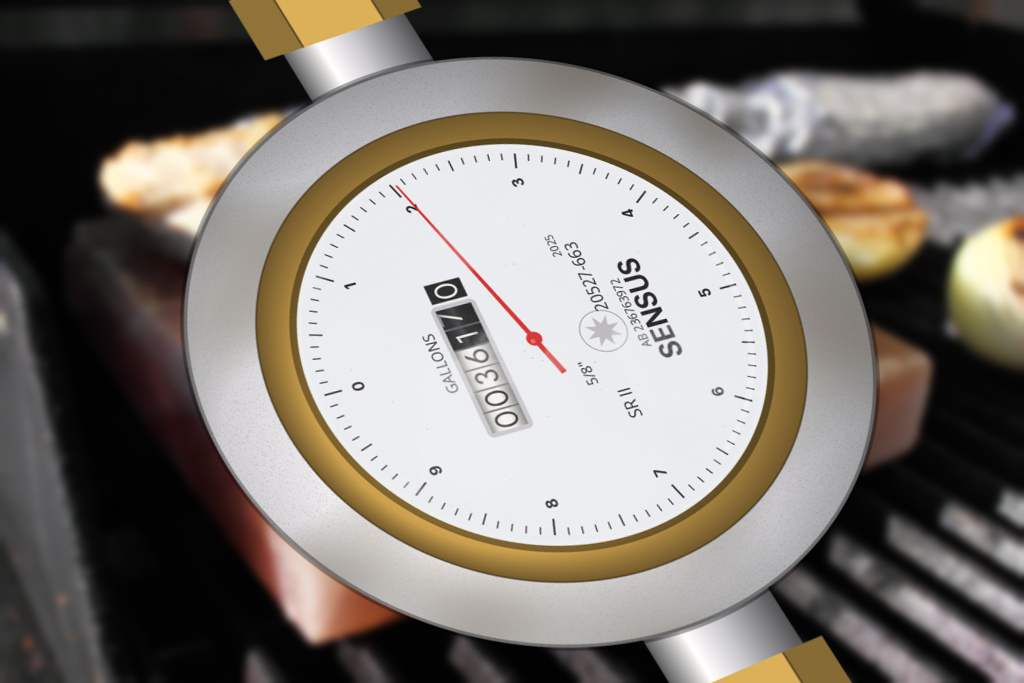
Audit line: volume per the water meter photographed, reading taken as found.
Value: 36172.0 gal
